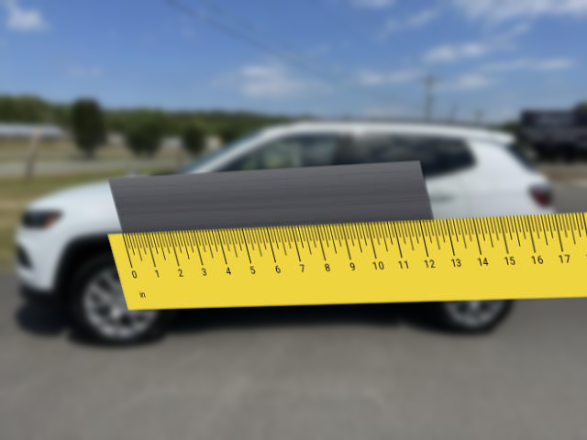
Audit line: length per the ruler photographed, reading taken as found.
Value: 12.5 in
